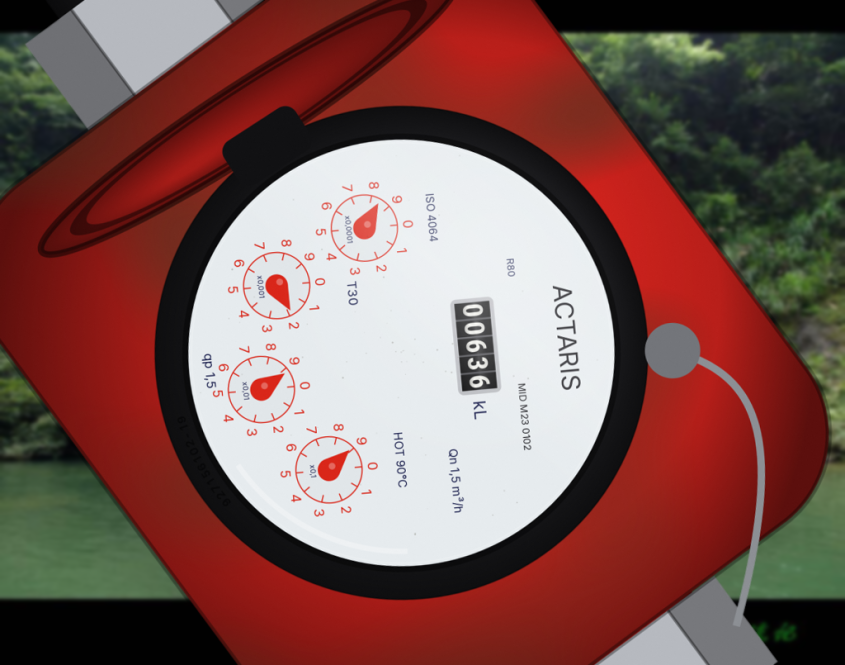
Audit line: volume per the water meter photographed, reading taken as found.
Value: 636.8918 kL
